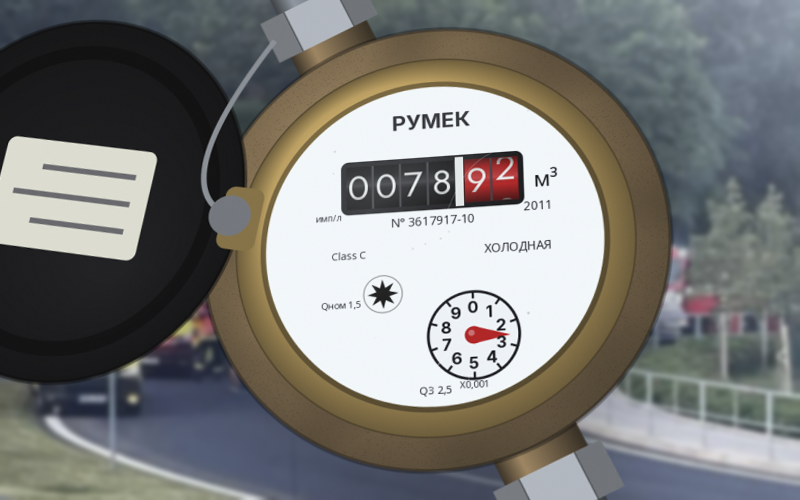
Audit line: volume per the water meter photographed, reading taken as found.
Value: 78.922 m³
